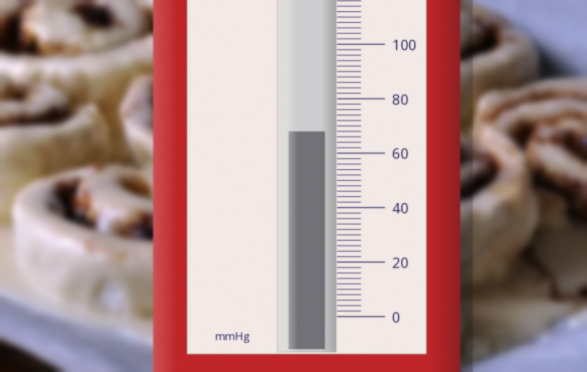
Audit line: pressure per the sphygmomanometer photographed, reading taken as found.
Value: 68 mmHg
